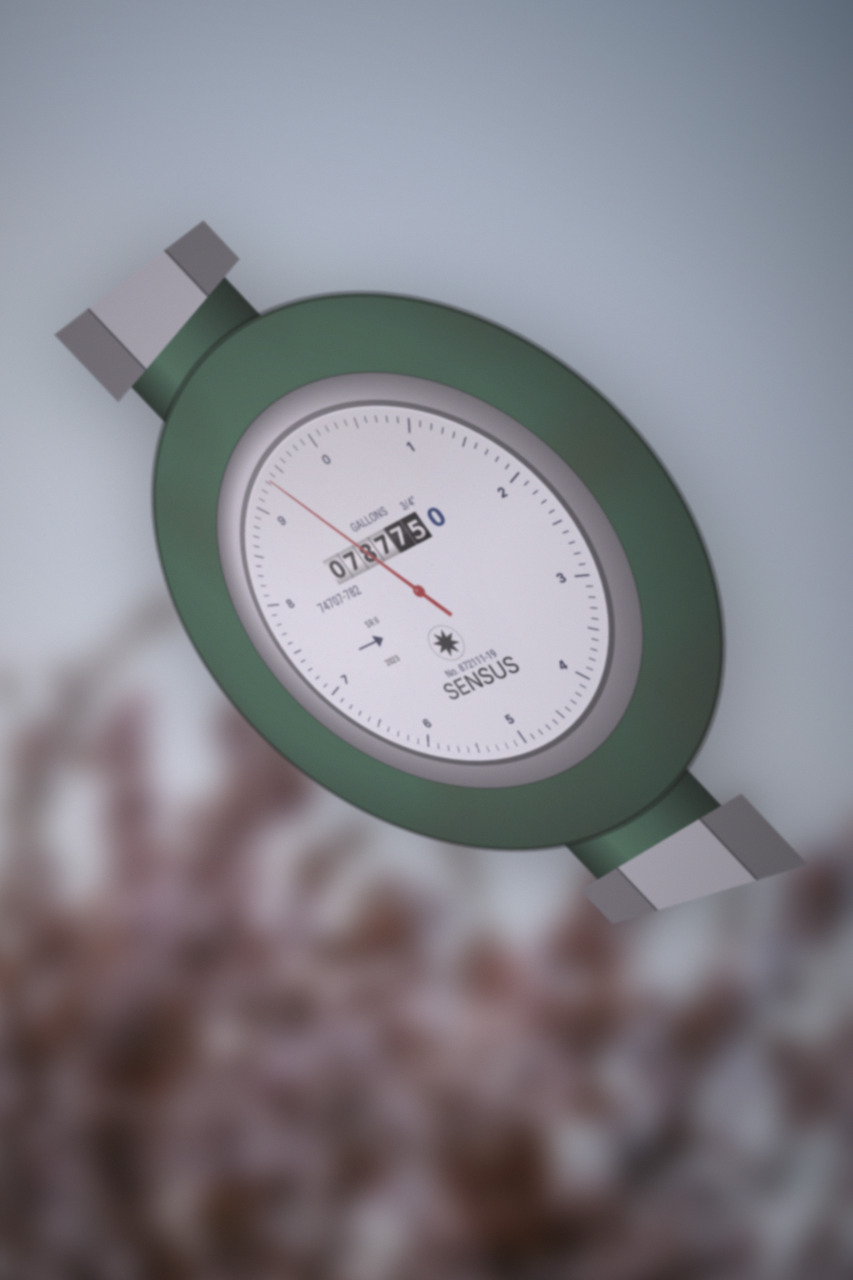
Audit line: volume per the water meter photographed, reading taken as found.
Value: 787749.3 gal
